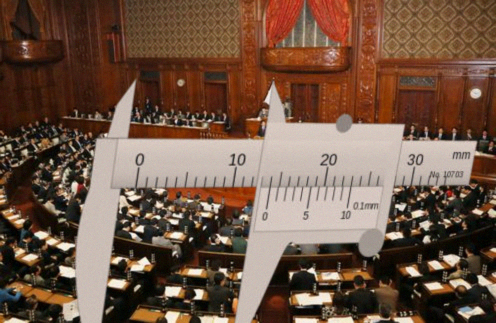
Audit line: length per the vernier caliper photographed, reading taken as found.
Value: 14.0 mm
